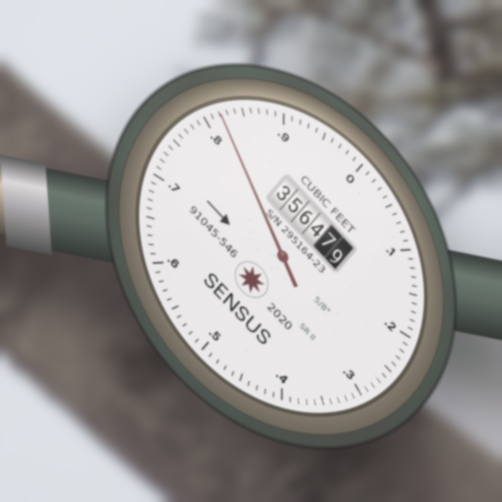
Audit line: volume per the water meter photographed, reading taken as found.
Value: 356478.82 ft³
